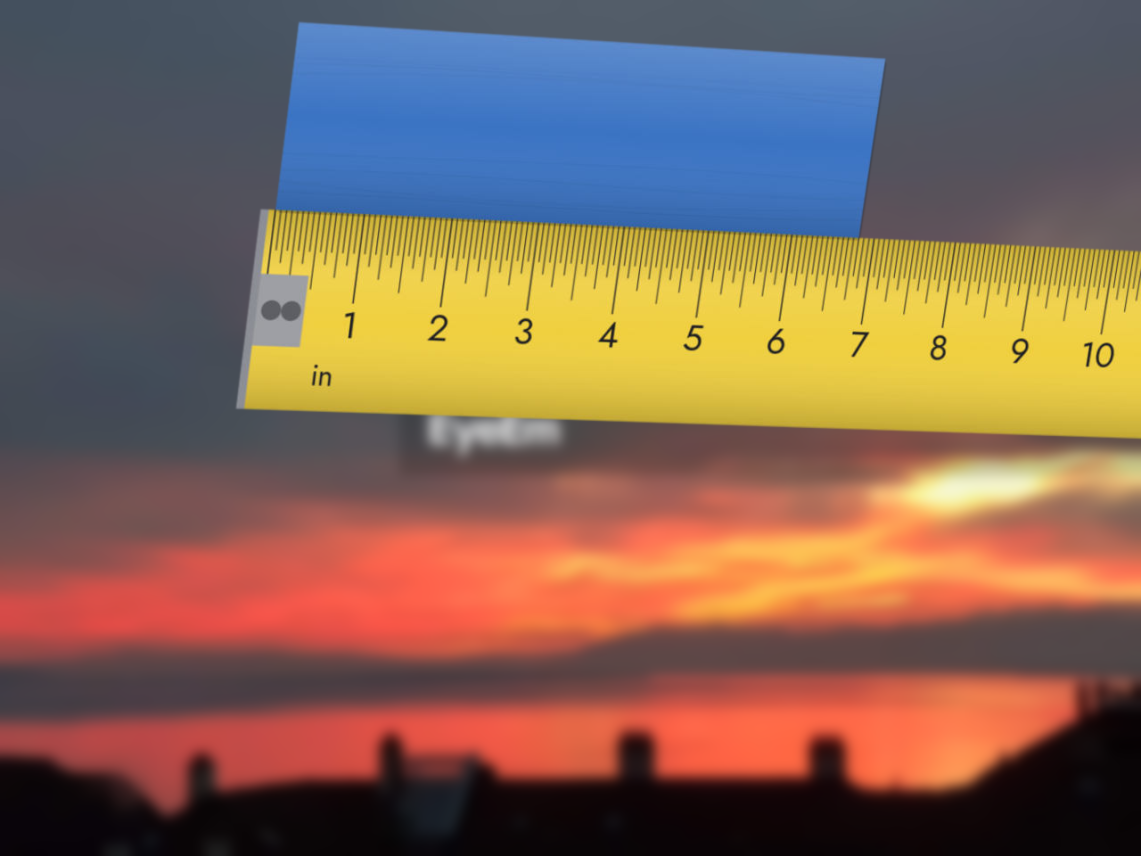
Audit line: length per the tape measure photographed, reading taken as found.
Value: 6.8125 in
